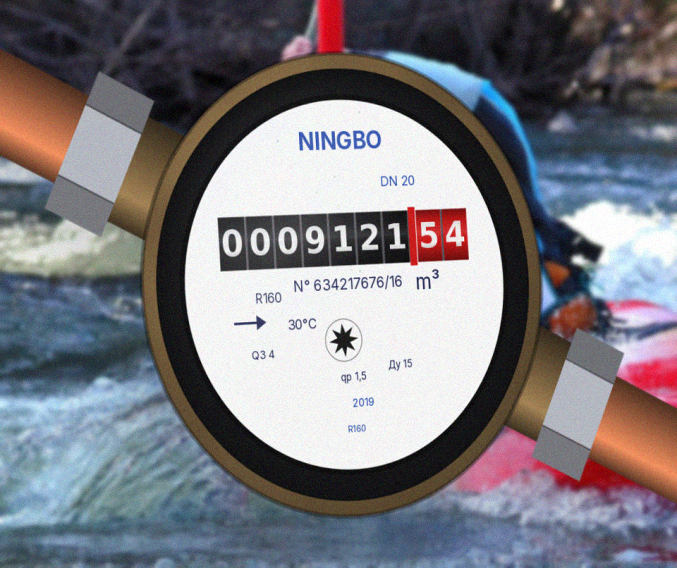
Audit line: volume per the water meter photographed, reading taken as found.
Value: 9121.54 m³
